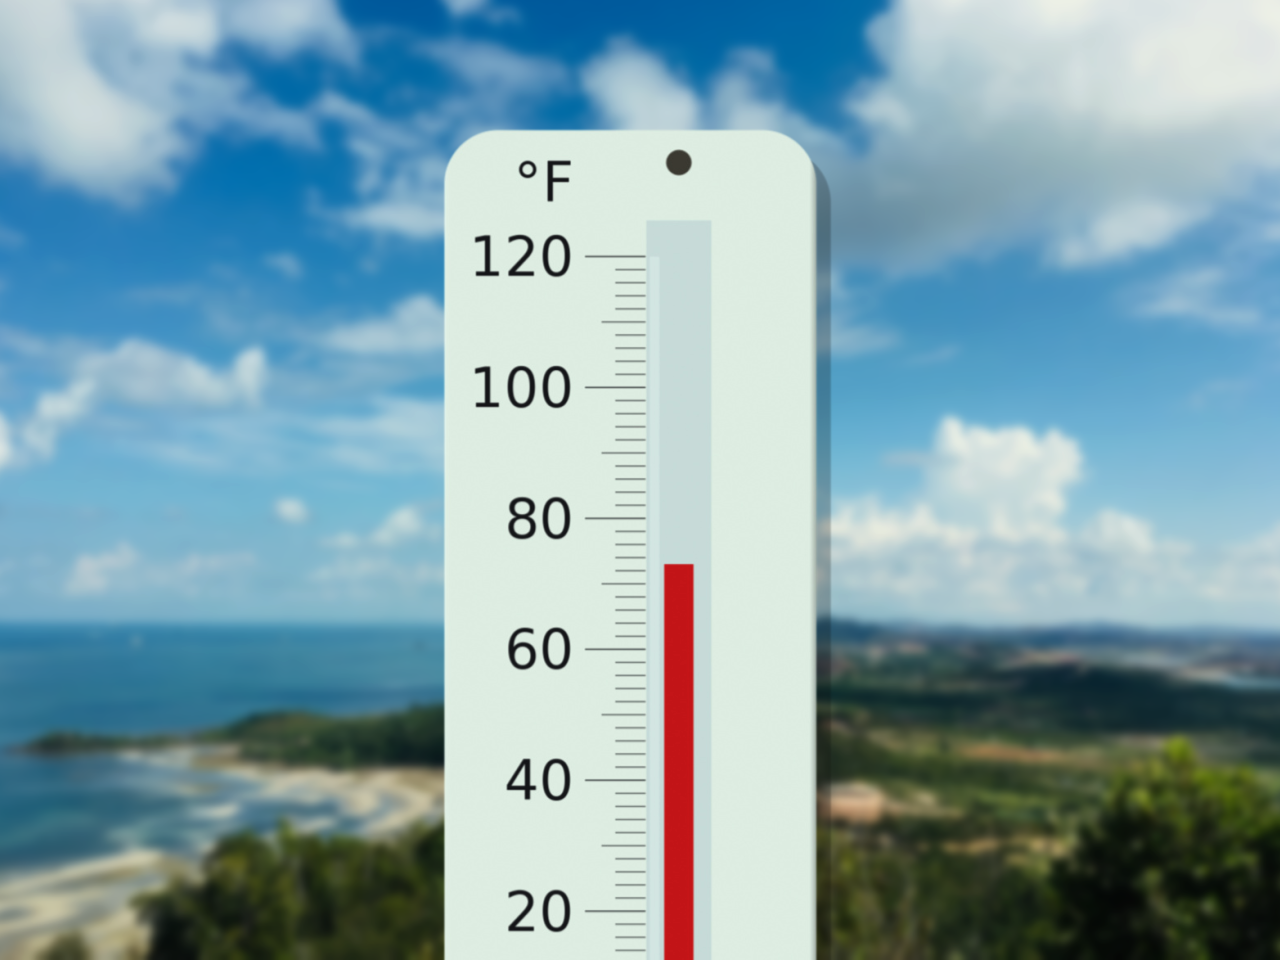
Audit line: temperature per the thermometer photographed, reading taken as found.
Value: 73 °F
